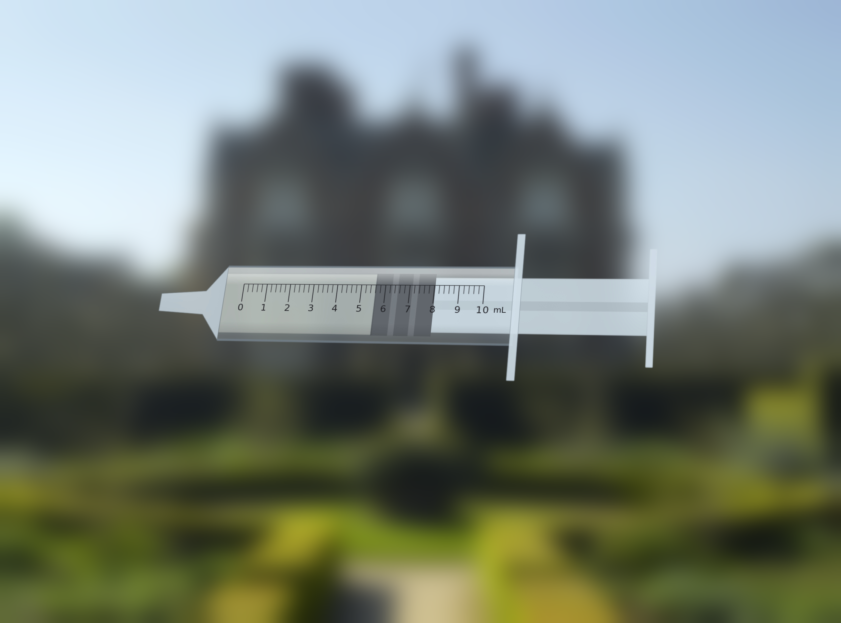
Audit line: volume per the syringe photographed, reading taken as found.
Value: 5.6 mL
